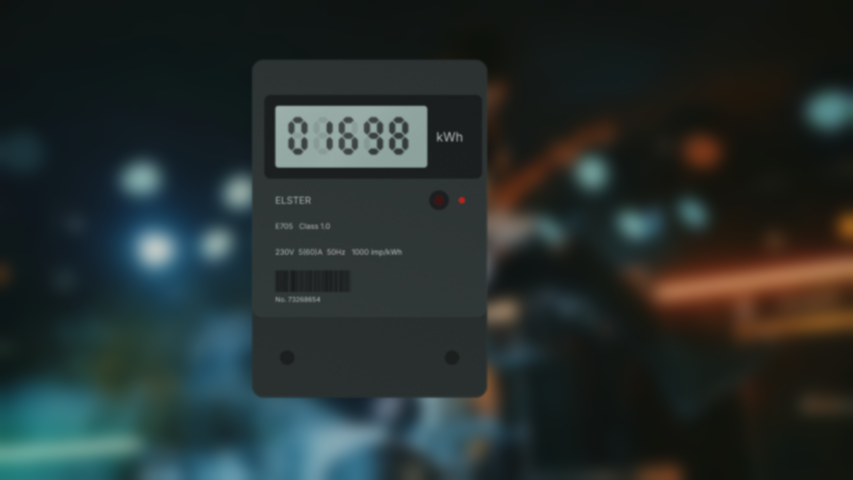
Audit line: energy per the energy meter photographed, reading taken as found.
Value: 1698 kWh
